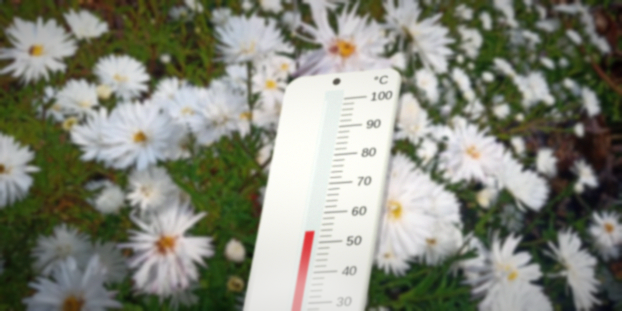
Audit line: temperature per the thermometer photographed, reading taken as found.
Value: 54 °C
